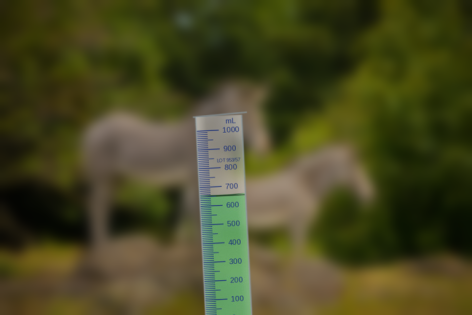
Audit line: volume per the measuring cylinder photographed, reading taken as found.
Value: 650 mL
